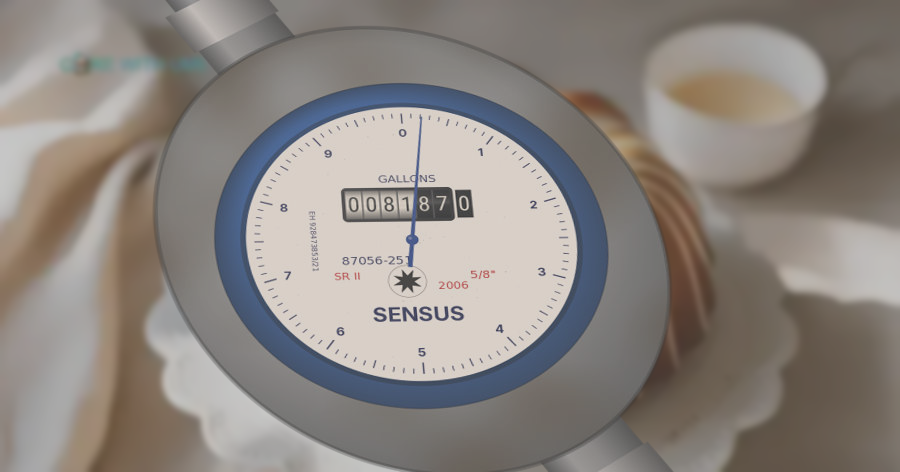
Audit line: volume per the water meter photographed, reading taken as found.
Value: 81870.2 gal
